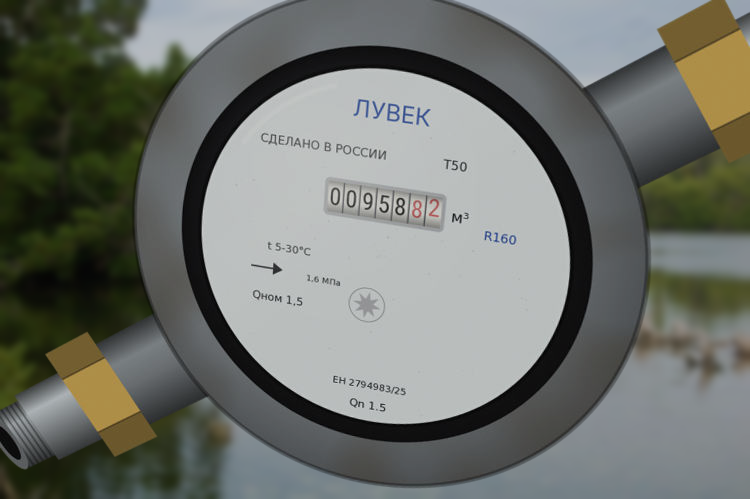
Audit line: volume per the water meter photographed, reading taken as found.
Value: 958.82 m³
